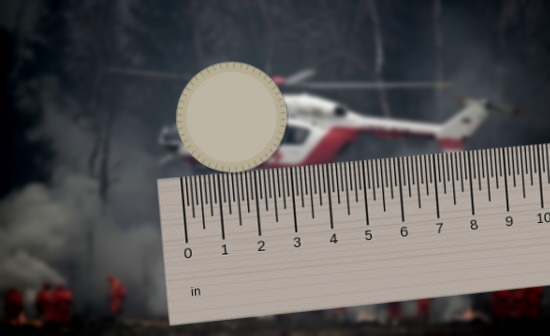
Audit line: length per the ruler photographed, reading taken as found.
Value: 3 in
